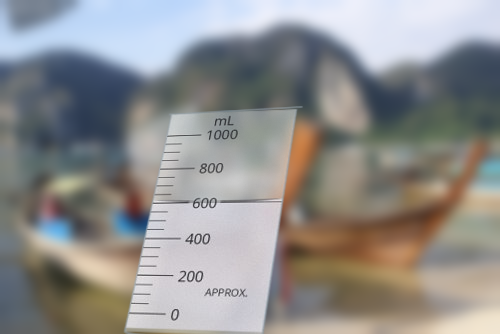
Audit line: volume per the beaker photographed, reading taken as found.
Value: 600 mL
